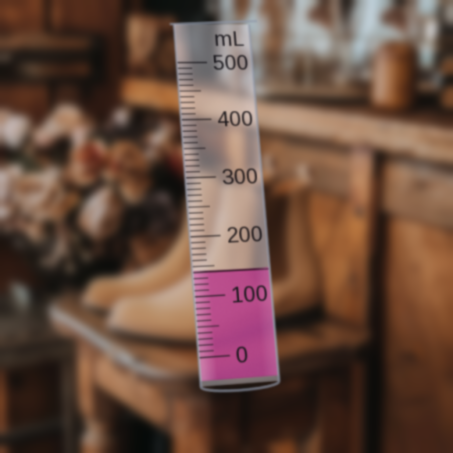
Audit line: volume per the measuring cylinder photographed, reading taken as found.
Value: 140 mL
